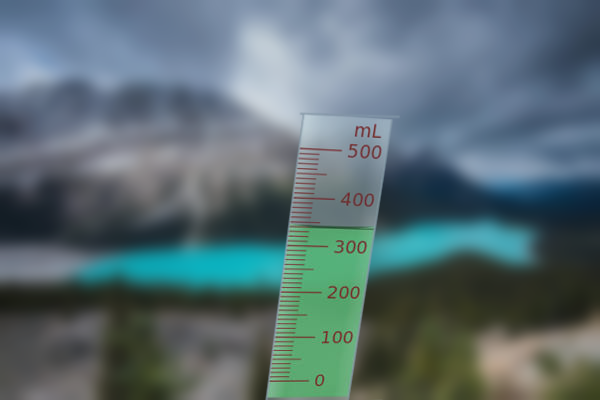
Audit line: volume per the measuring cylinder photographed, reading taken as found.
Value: 340 mL
